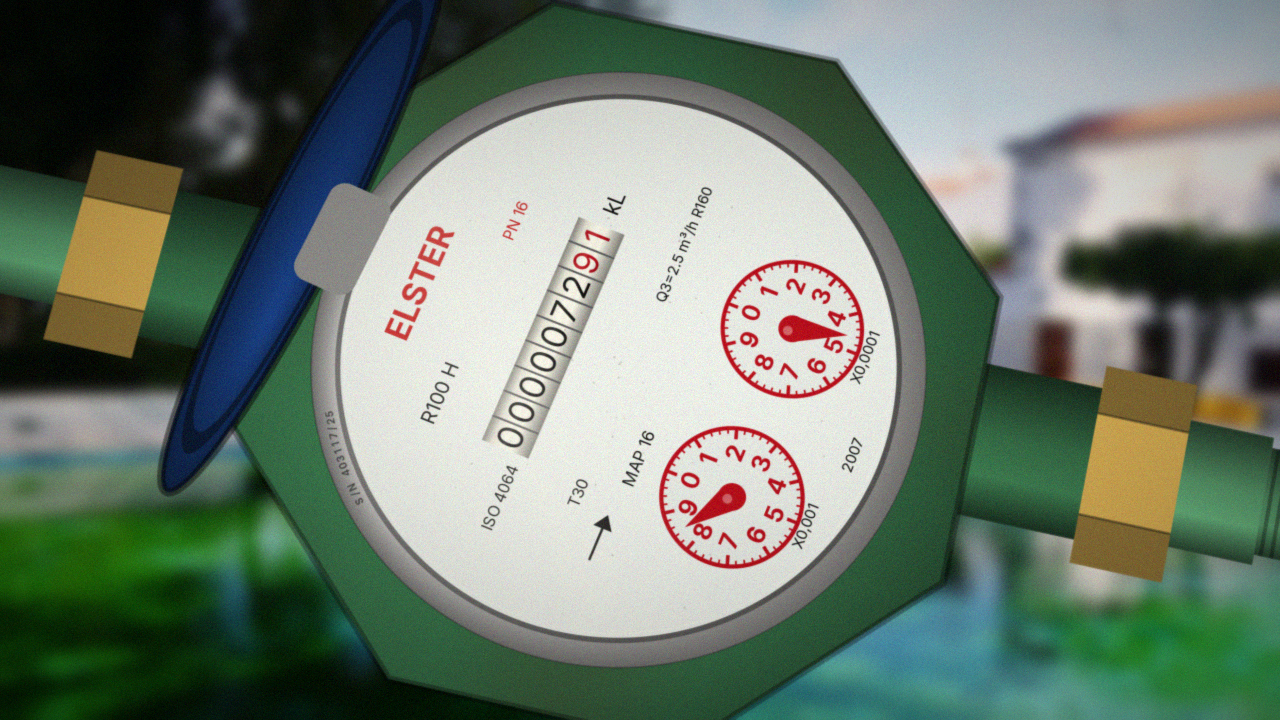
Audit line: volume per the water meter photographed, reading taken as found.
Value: 72.9184 kL
